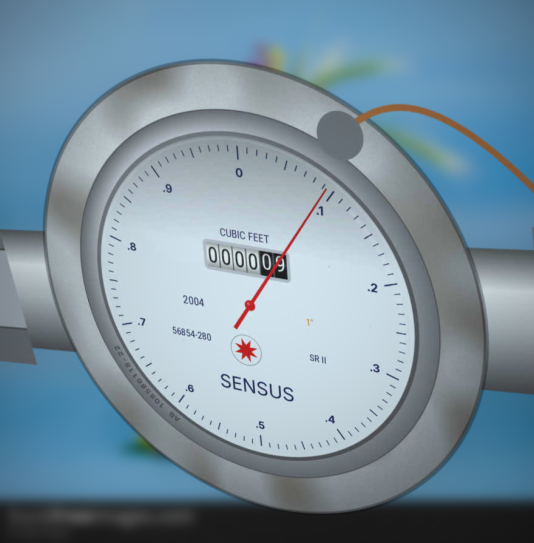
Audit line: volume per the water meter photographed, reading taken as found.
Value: 9.09 ft³
